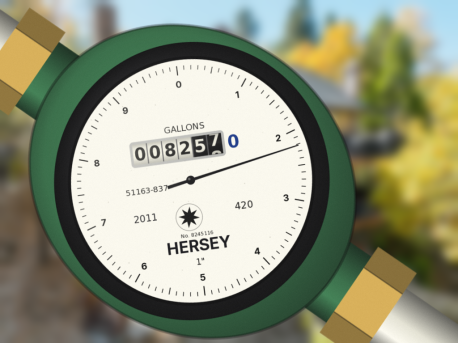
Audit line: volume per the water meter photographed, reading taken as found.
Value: 82572.2 gal
